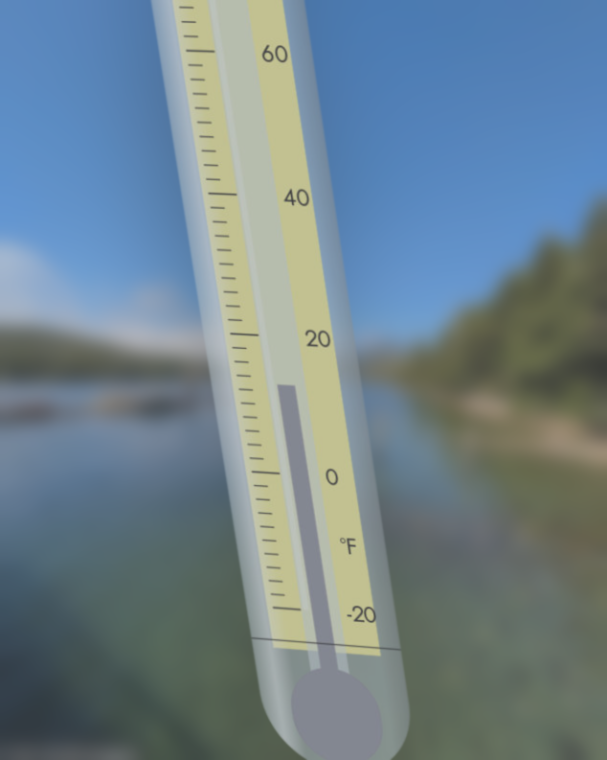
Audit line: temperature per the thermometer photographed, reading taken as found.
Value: 13 °F
